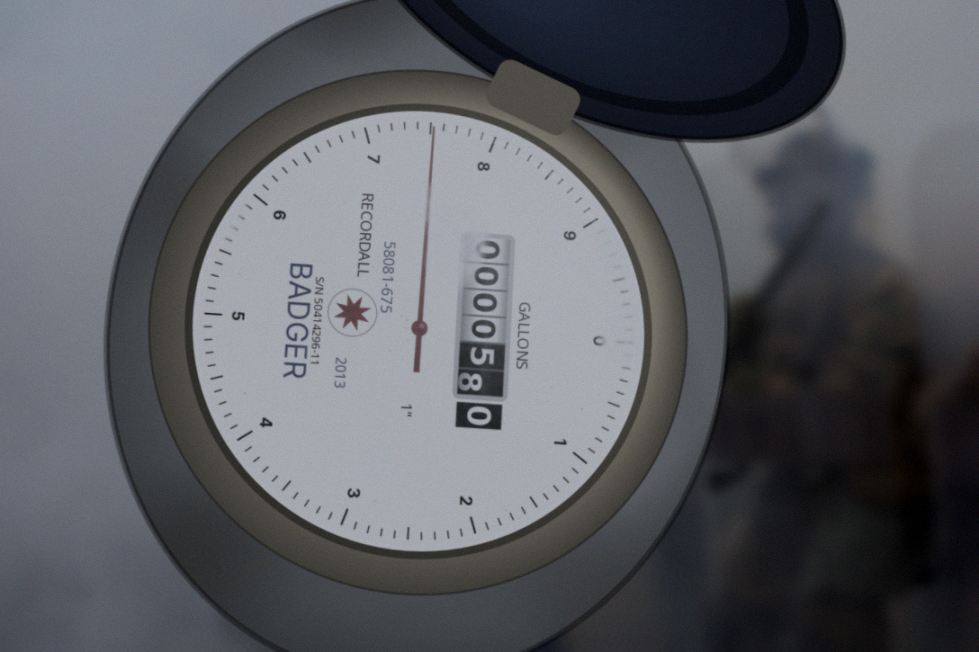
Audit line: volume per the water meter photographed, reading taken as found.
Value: 577.5 gal
